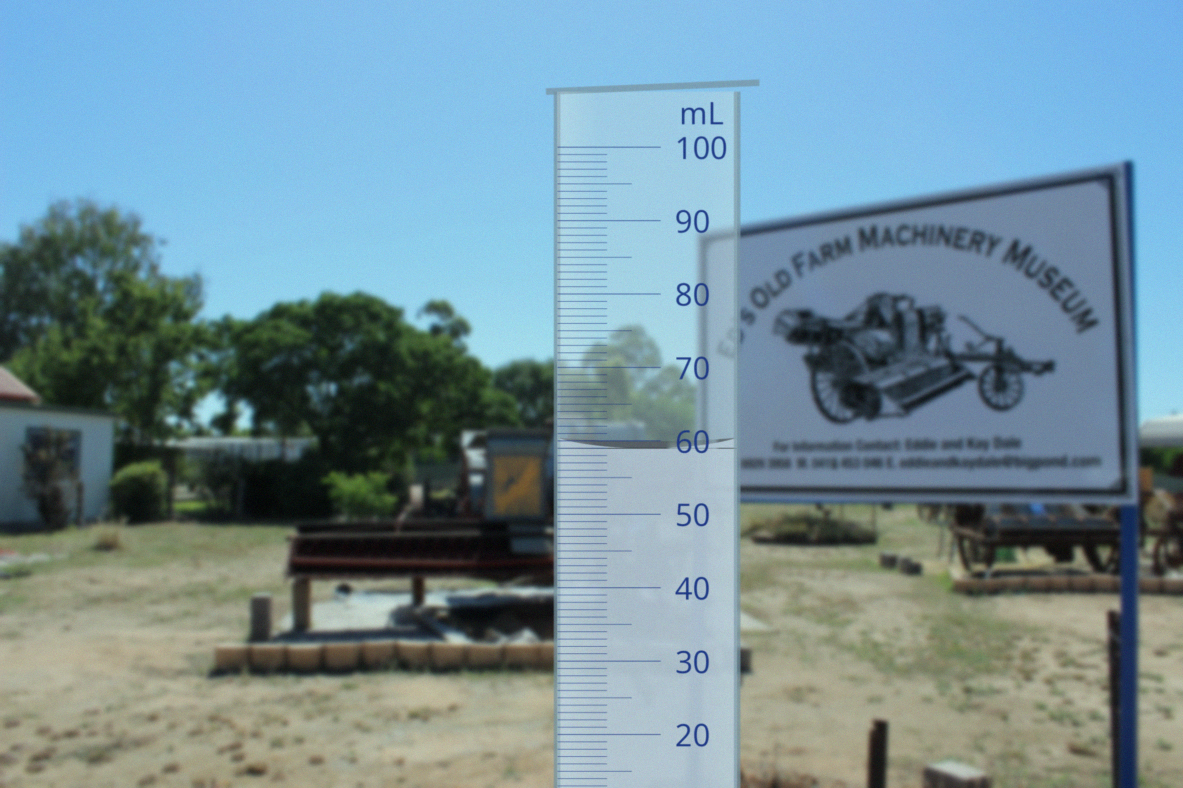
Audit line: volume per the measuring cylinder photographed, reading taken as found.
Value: 59 mL
